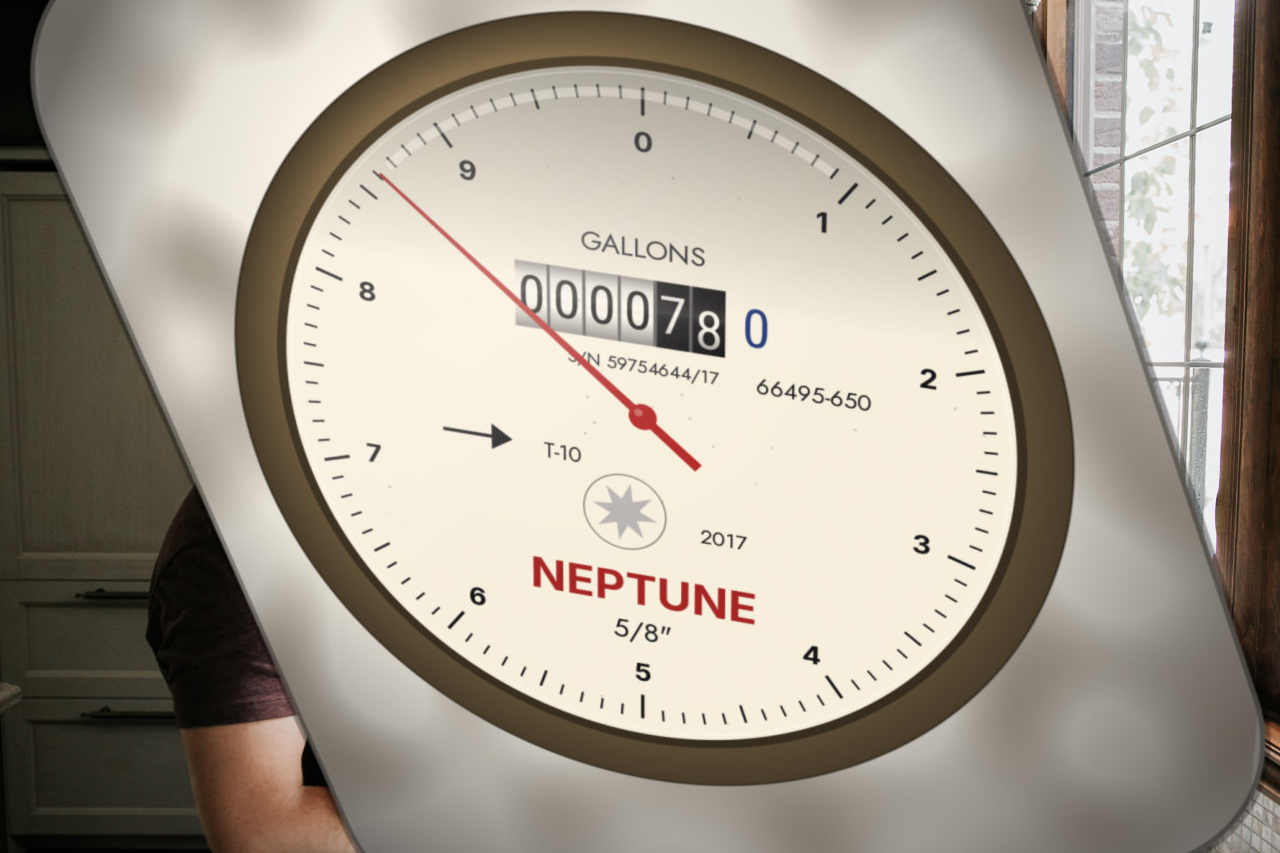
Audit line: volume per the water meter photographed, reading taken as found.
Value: 778.6 gal
